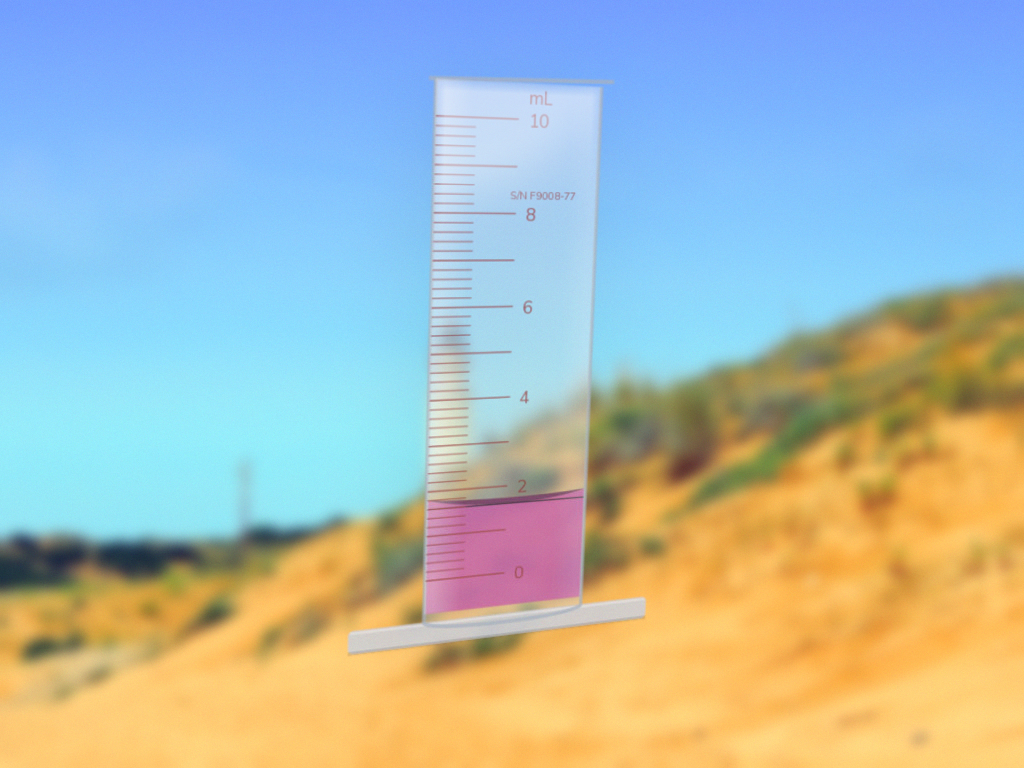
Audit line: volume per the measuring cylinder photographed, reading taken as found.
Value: 1.6 mL
